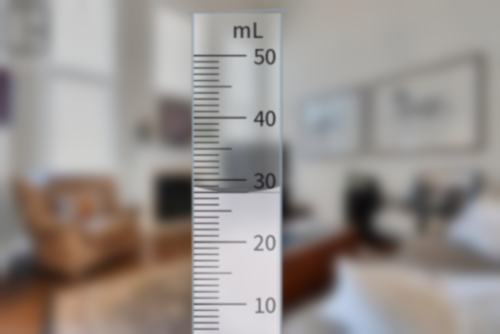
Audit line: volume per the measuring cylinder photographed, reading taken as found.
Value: 28 mL
